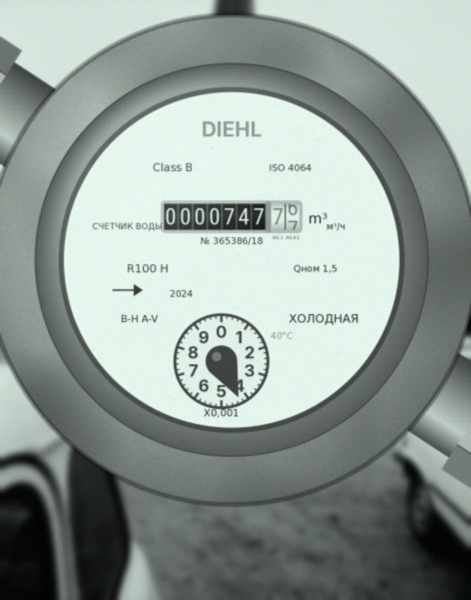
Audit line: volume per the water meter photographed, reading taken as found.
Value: 747.764 m³
